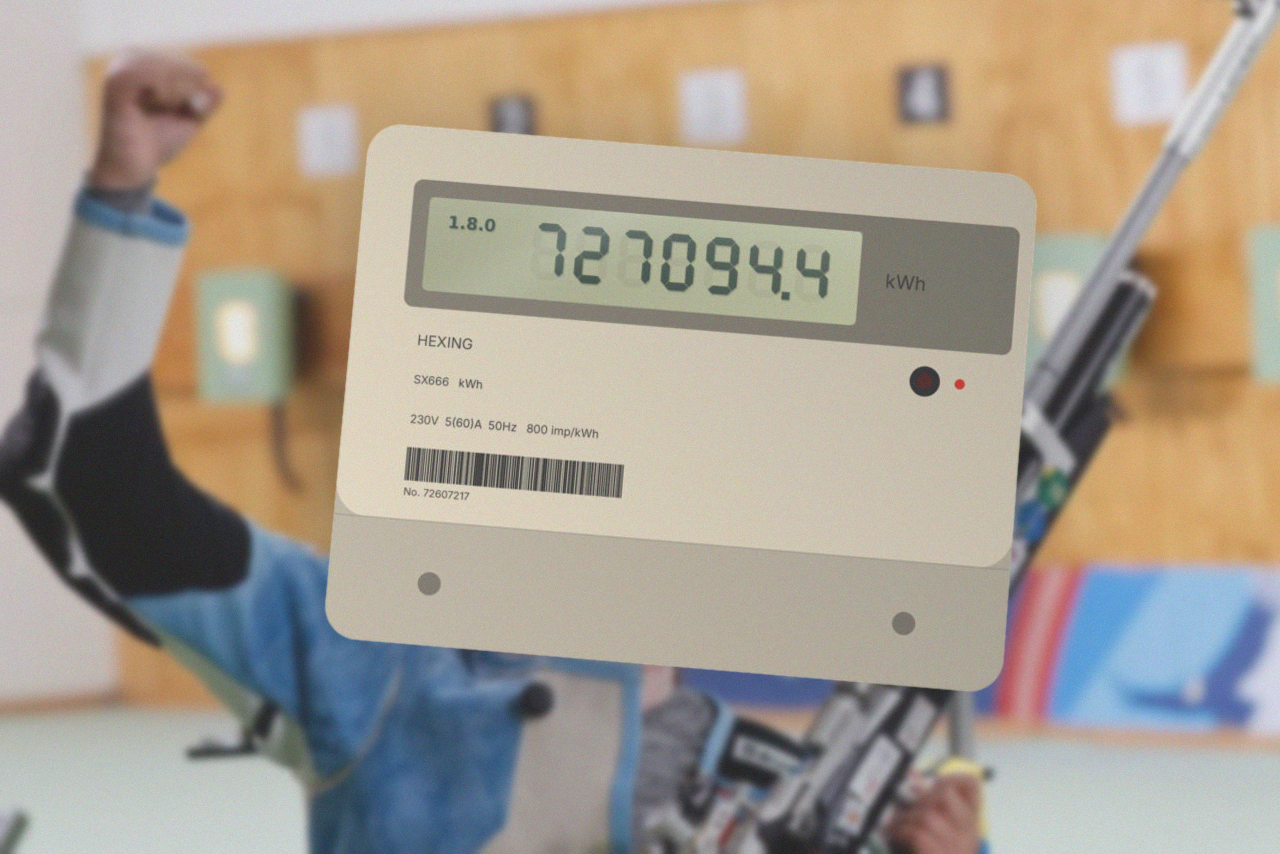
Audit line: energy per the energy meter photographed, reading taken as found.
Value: 727094.4 kWh
